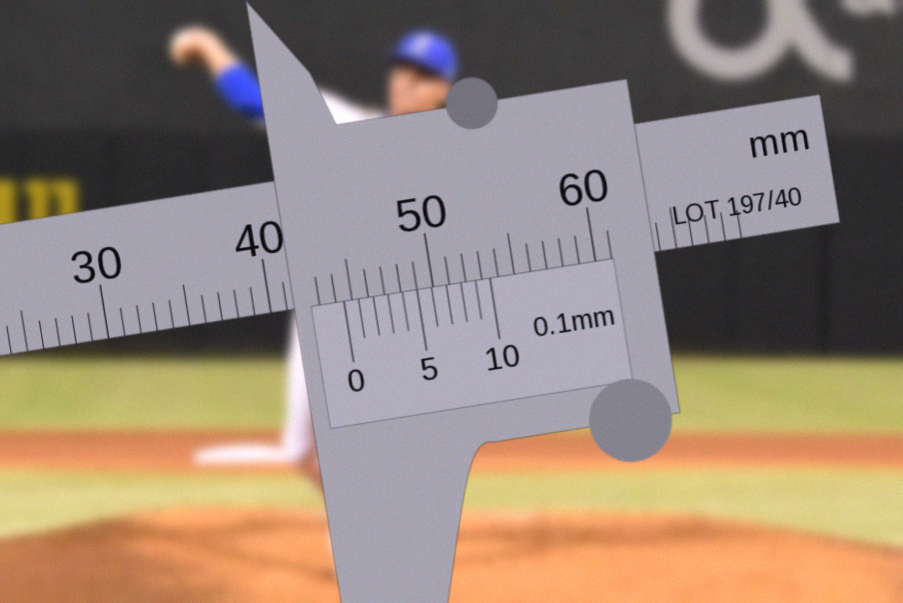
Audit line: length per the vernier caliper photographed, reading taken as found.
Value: 44.5 mm
